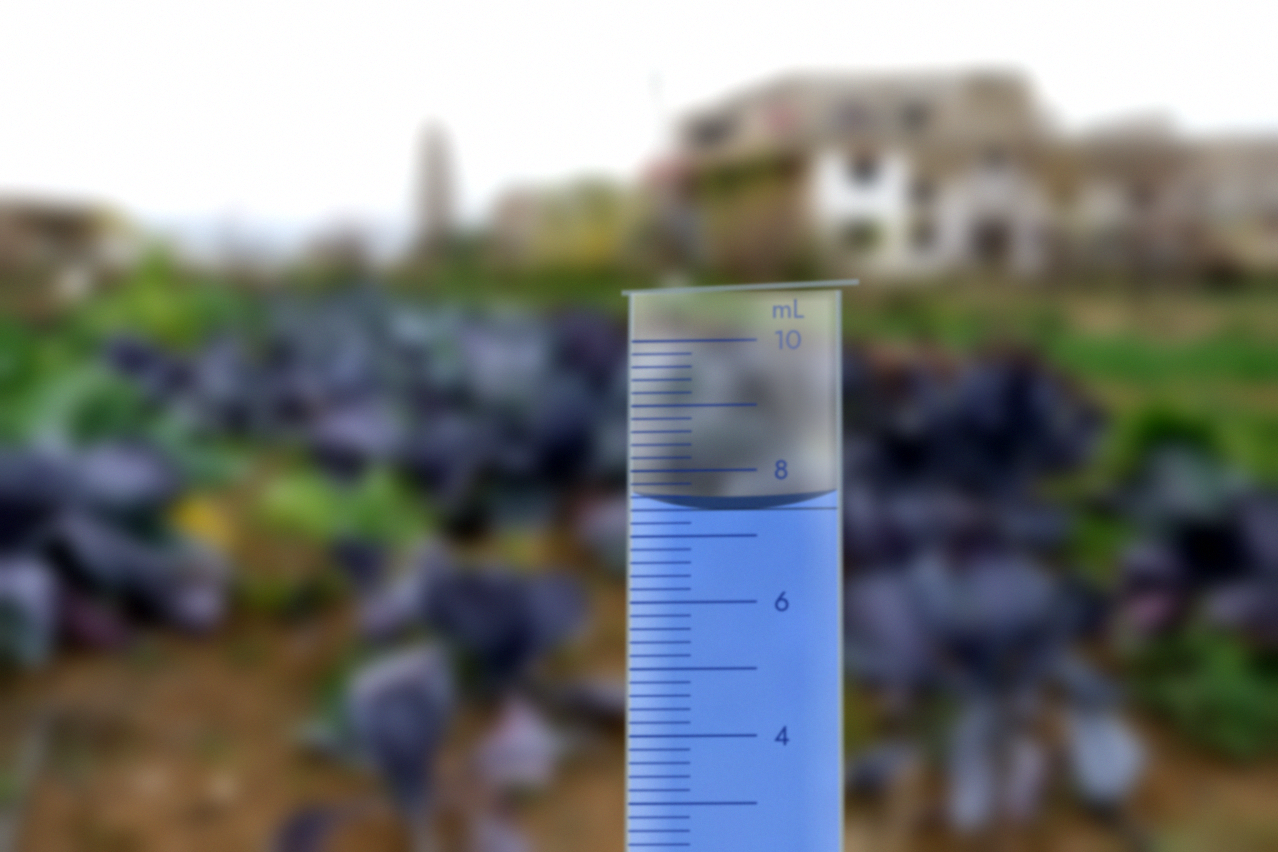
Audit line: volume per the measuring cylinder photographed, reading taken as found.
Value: 7.4 mL
